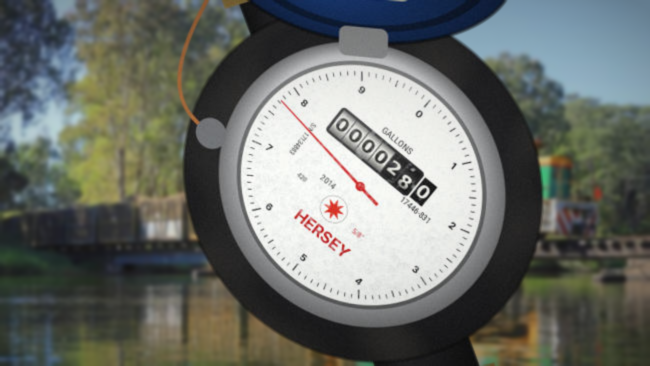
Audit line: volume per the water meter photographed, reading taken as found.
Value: 277.7 gal
